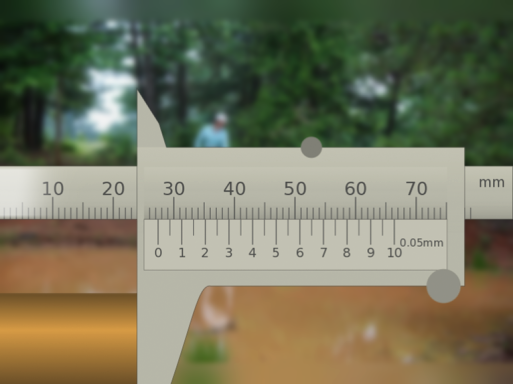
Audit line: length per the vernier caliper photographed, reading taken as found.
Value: 27.4 mm
